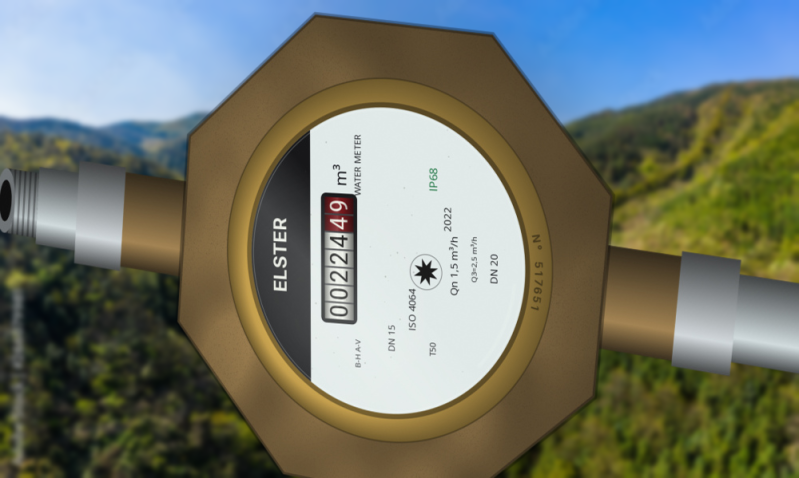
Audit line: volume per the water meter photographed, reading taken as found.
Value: 224.49 m³
